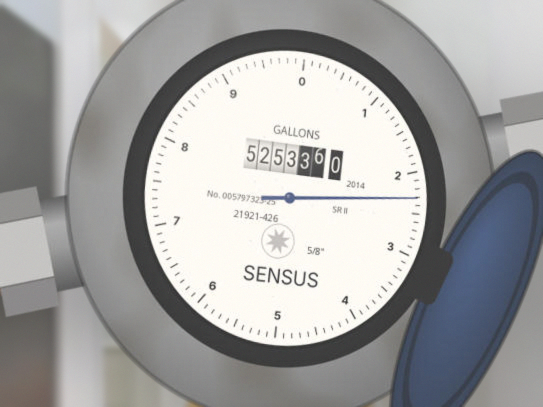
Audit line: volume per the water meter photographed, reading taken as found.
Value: 5253362.3 gal
